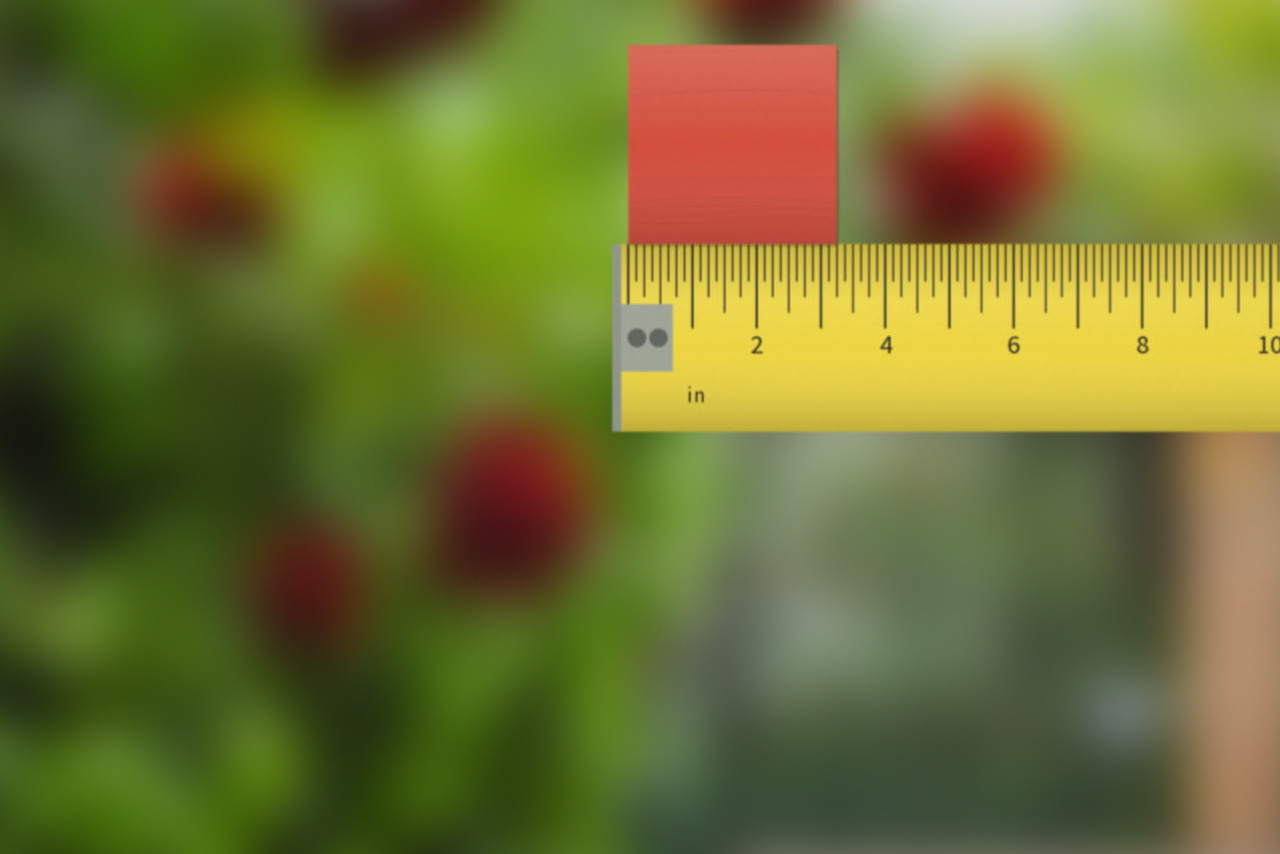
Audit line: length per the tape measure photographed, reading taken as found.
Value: 3.25 in
